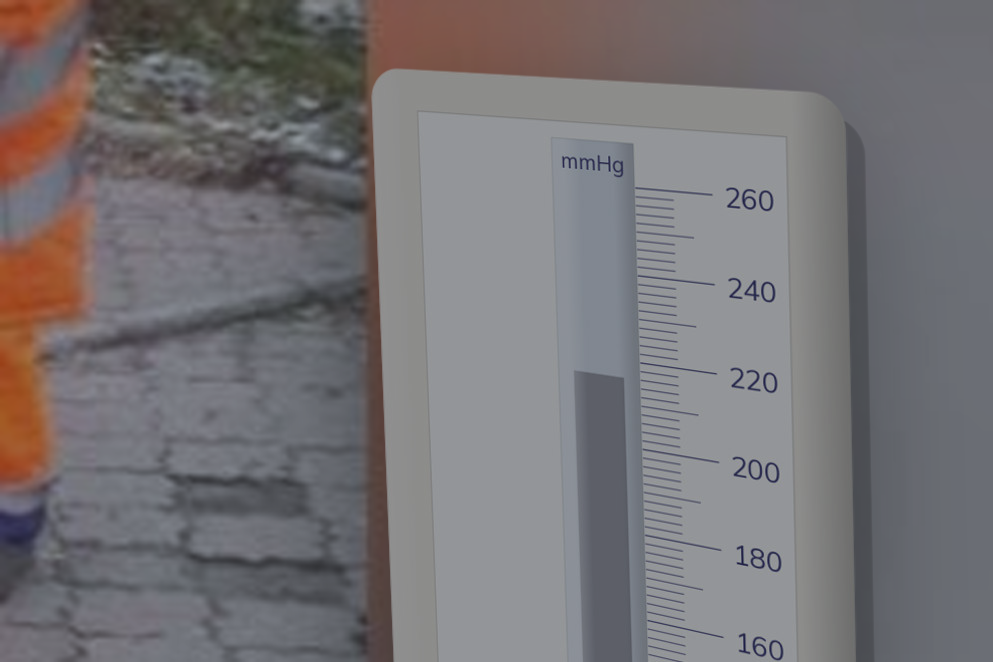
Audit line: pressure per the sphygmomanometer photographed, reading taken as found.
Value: 216 mmHg
